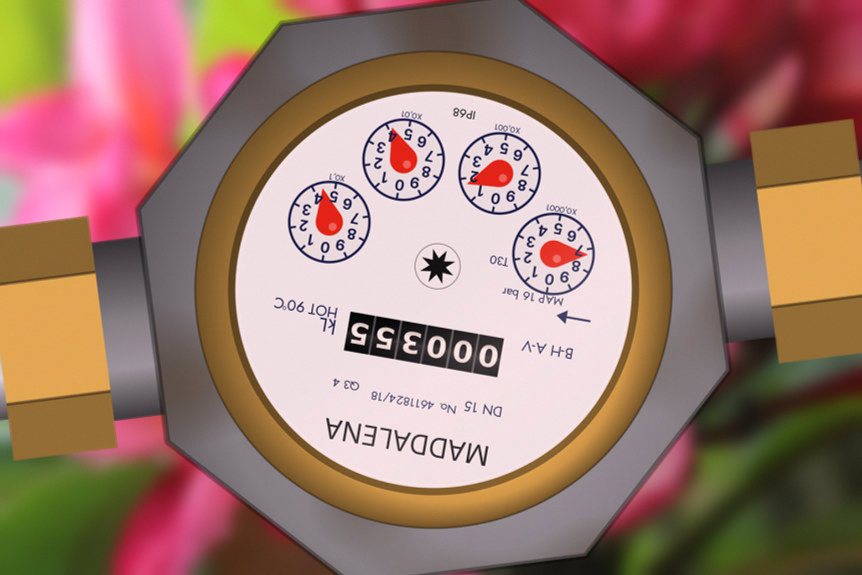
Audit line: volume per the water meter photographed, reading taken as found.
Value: 355.4417 kL
